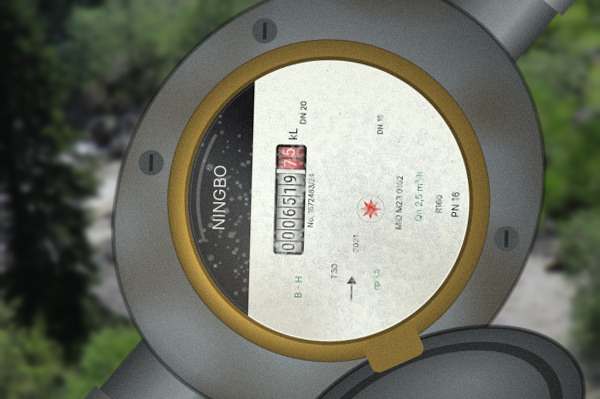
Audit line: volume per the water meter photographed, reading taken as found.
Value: 6519.75 kL
